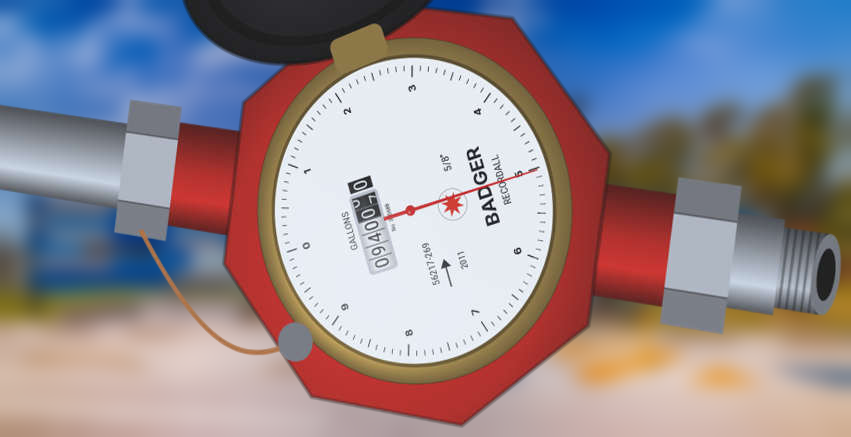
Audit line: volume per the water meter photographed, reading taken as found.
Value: 940065.0 gal
